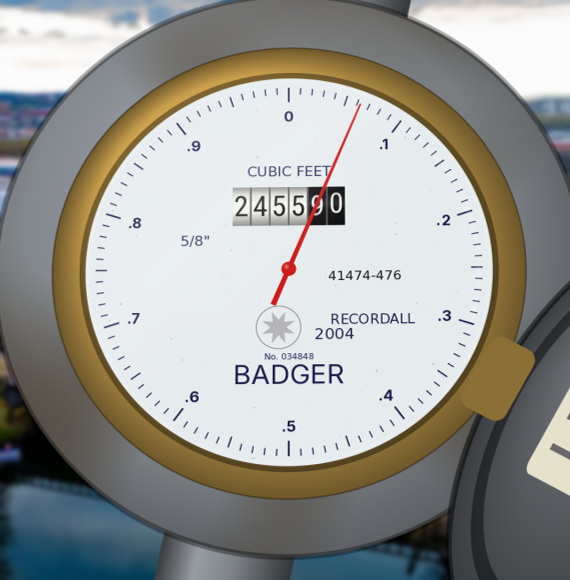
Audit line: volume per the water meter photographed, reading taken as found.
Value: 245590.06 ft³
